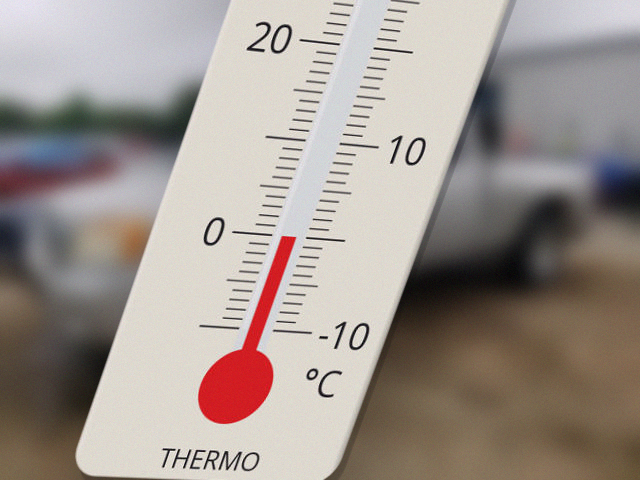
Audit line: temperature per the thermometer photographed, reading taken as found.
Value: 0 °C
